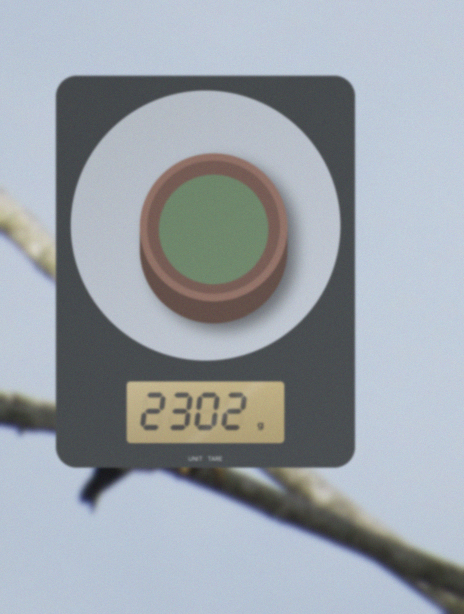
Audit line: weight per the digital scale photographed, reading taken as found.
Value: 2302 g
